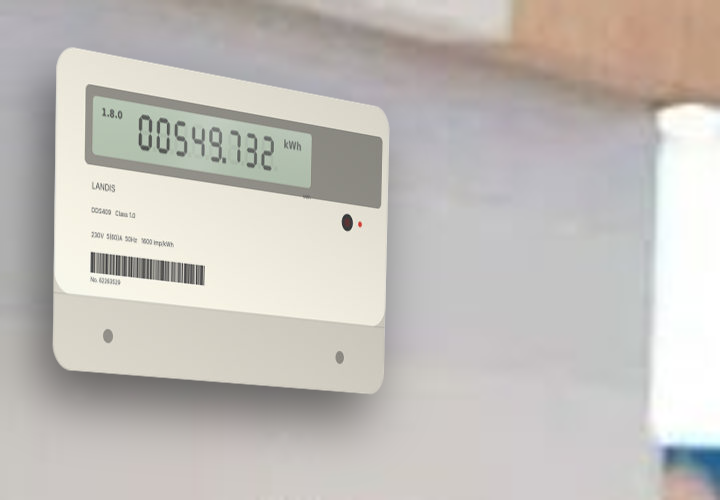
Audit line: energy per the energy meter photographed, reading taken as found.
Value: 549.732 kWh
